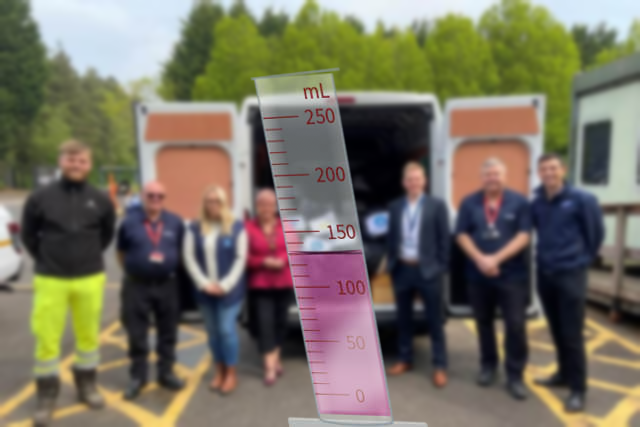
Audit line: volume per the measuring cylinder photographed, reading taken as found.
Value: 130 mL
